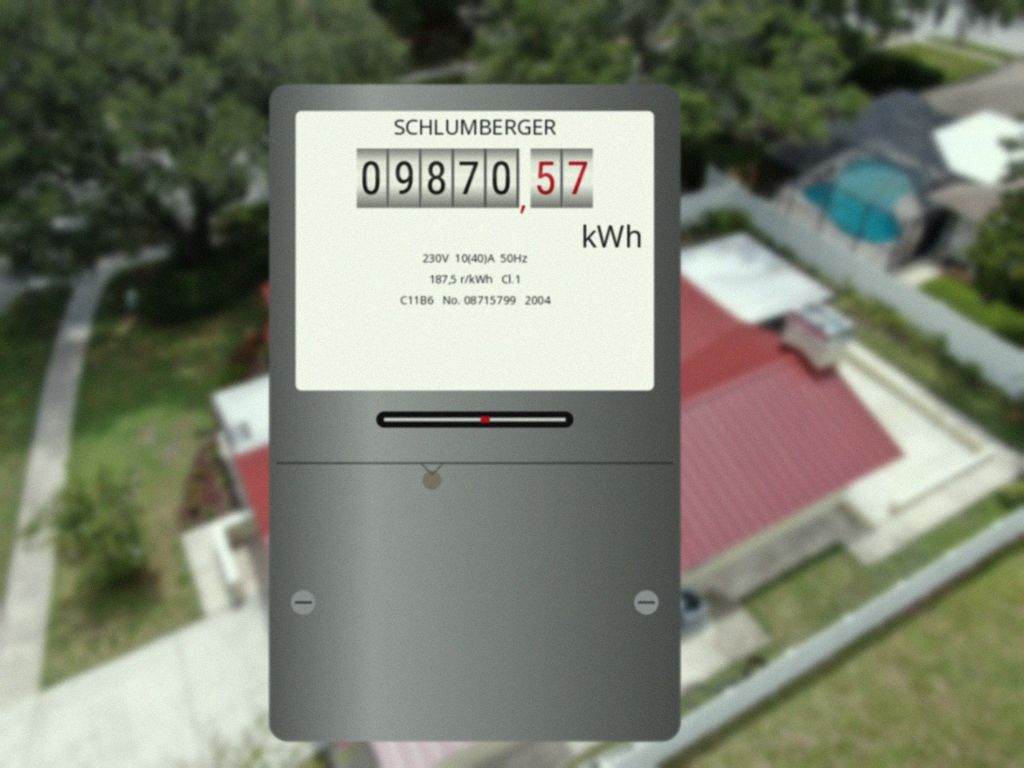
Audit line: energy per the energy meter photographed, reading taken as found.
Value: 9870.57 kWh
